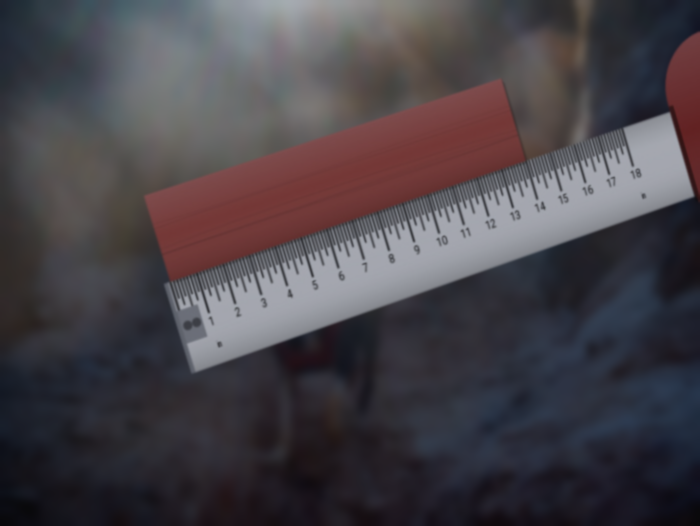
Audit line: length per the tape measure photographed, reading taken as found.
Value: 14 in
